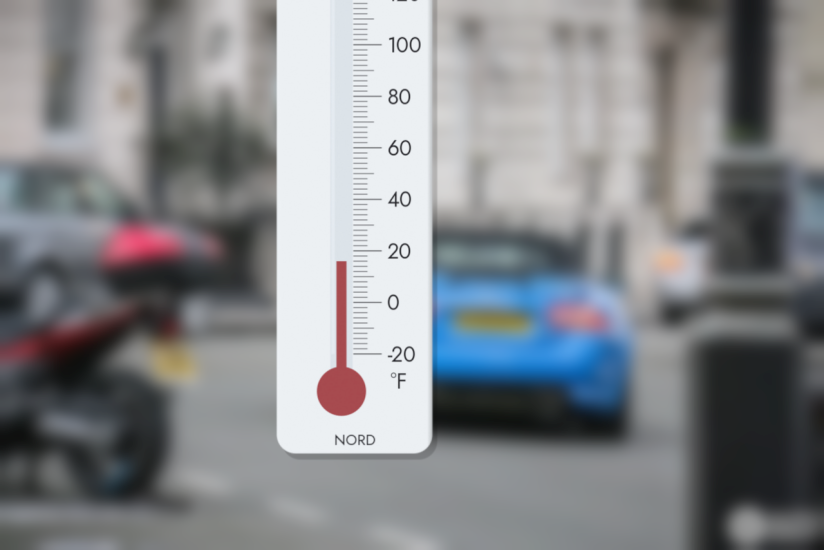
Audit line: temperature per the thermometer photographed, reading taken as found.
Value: 16 °F
